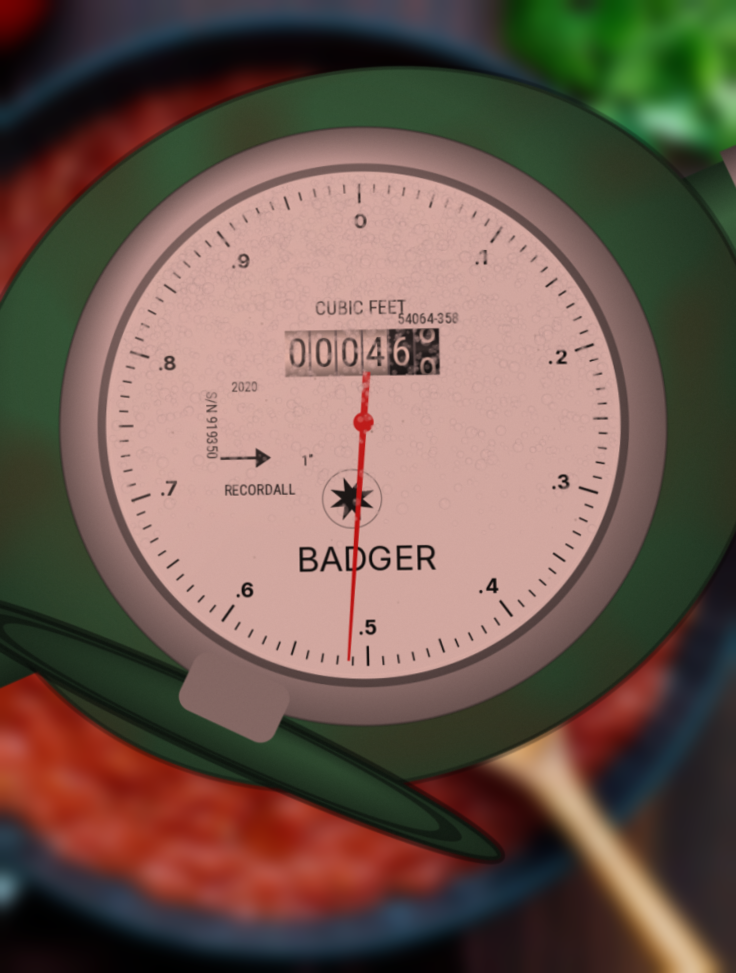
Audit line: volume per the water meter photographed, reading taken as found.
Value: 468.51 ft³
